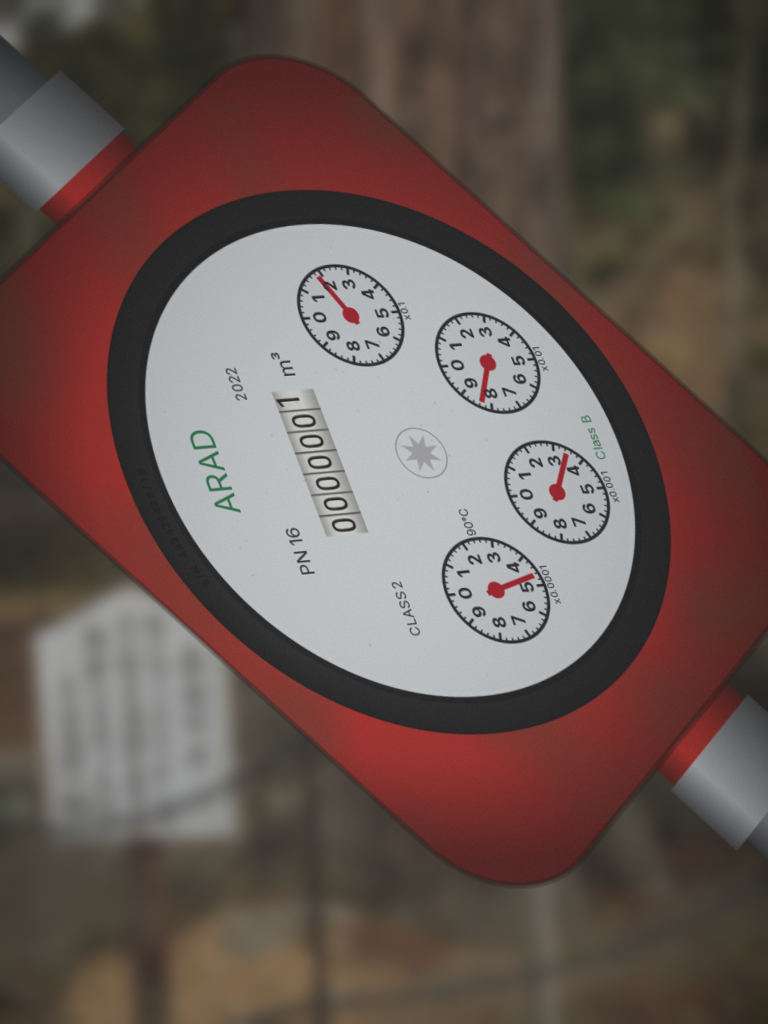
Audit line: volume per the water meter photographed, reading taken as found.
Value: 1.1834 m³
